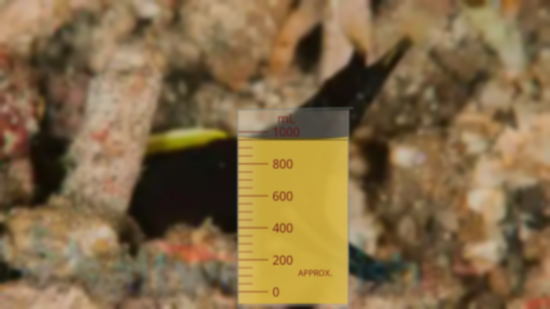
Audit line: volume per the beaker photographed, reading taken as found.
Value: 950 mL
